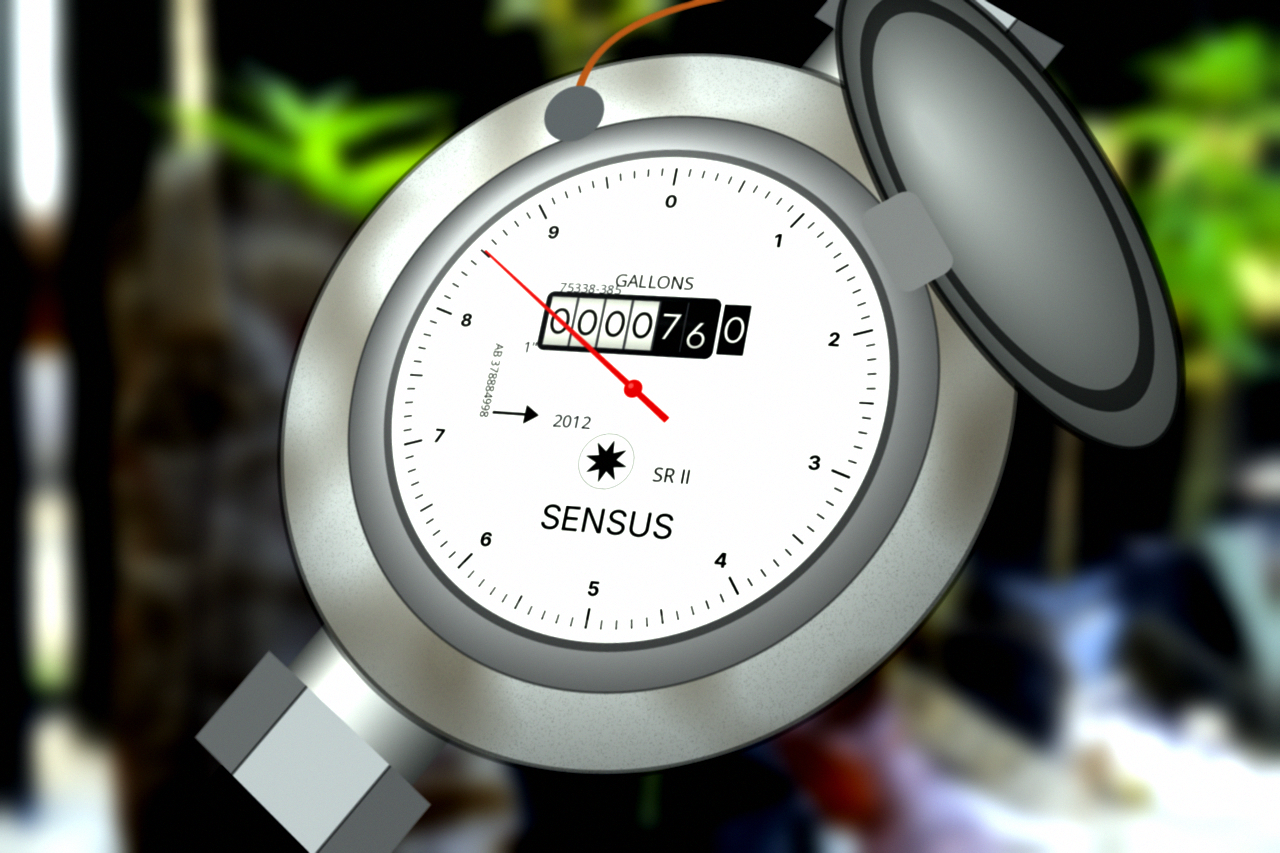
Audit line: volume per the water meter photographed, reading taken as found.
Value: 758.5 gal
